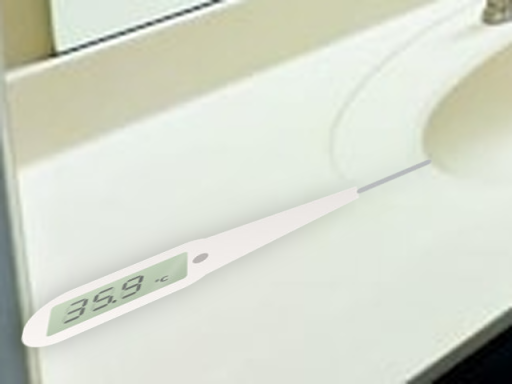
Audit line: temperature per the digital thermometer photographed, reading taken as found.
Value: 35.9 °C
